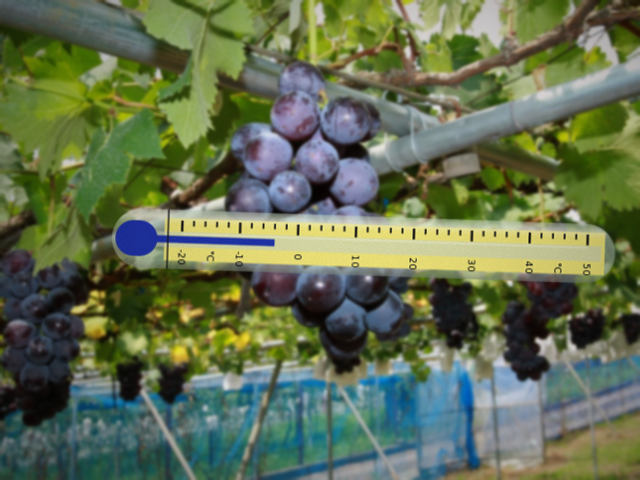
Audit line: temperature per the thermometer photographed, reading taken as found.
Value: -4 °C
